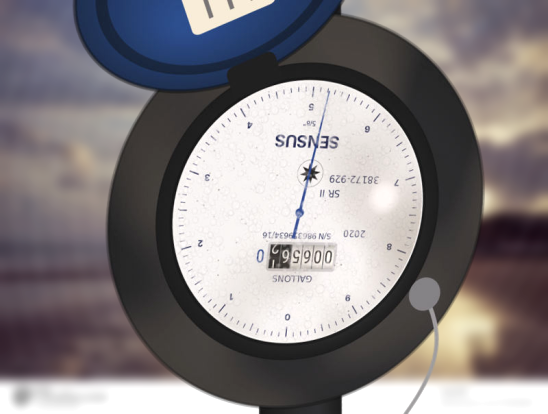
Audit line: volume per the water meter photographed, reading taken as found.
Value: 65615.2 gal
